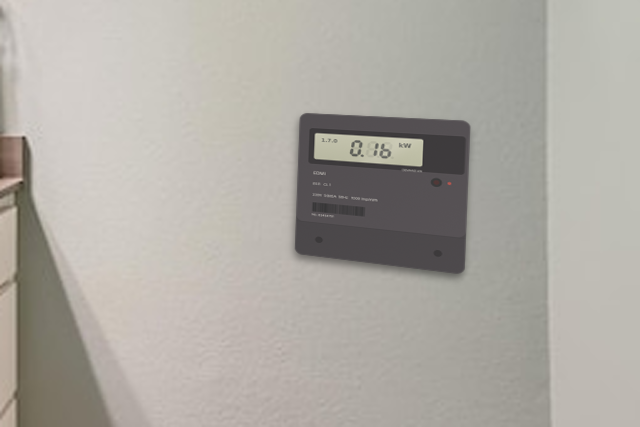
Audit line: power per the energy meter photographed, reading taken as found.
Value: 0.16 kW
